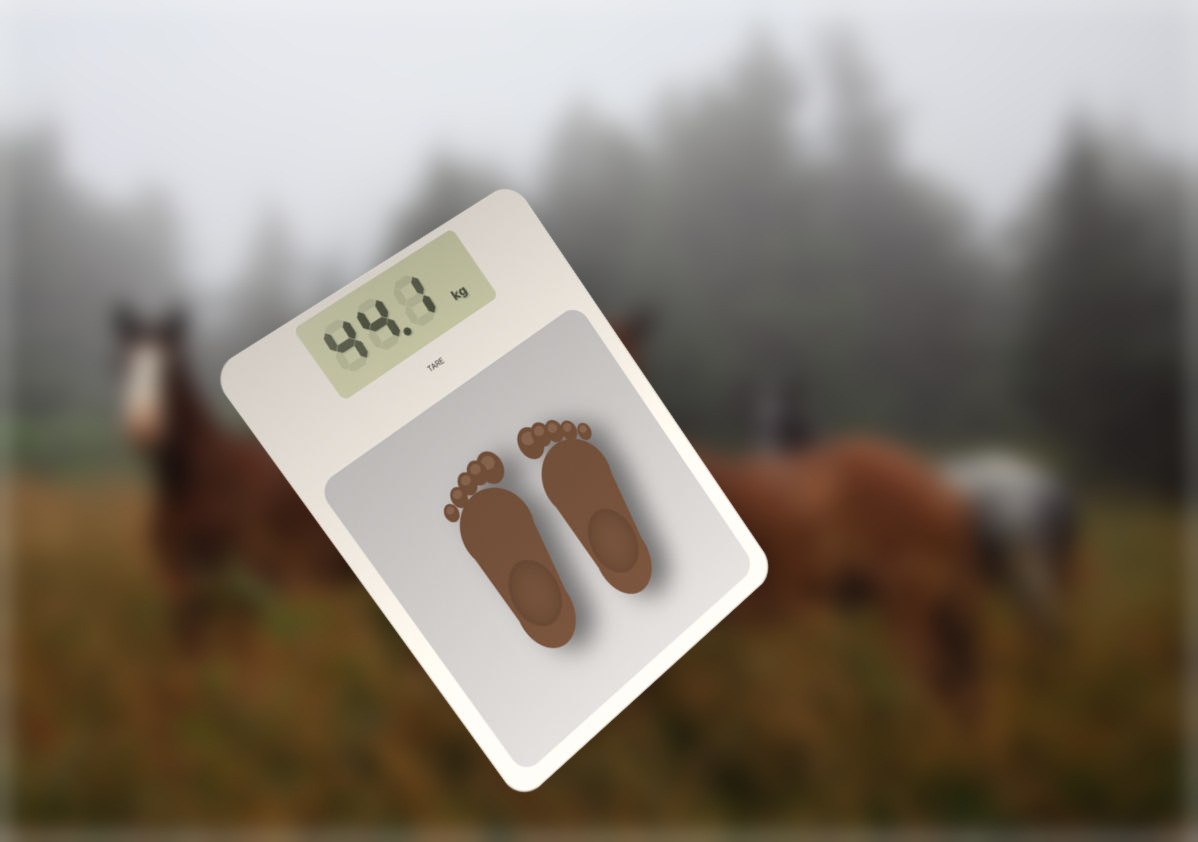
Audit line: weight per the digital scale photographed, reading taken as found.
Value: 44.1 kg
